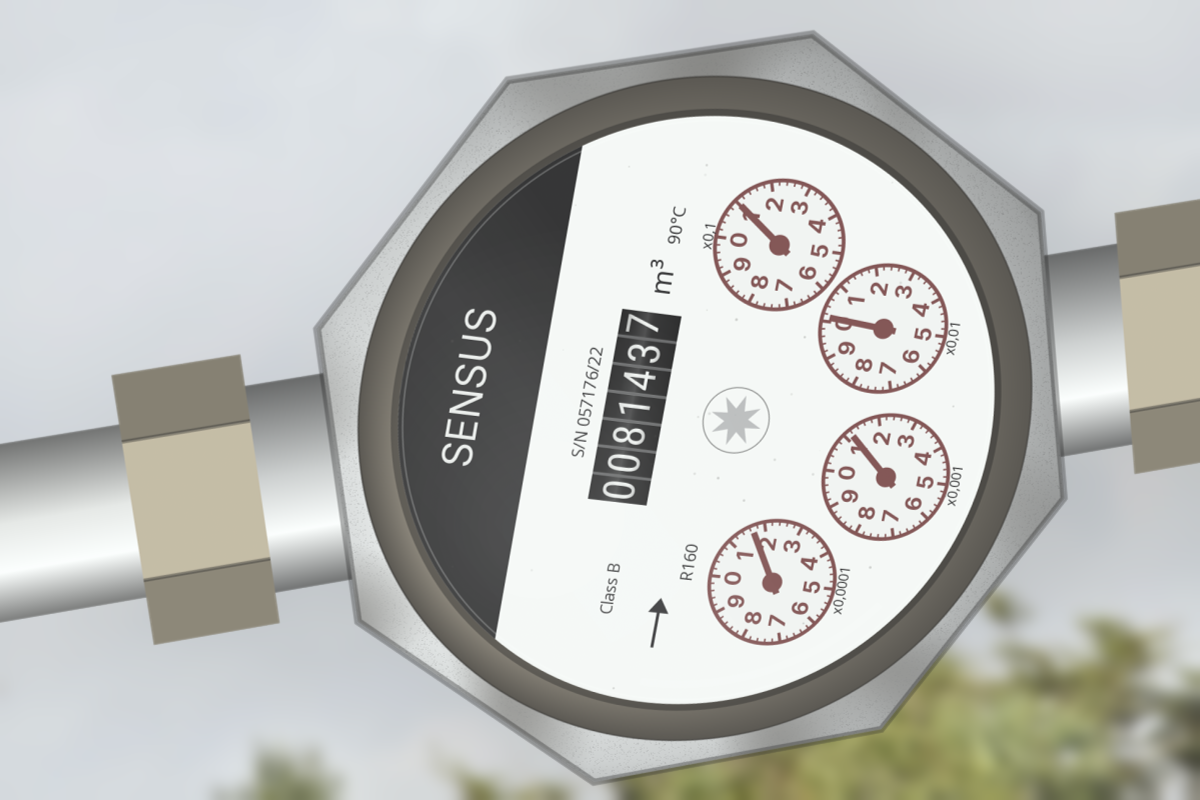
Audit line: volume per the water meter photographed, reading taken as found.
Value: 81437.1011 m³
